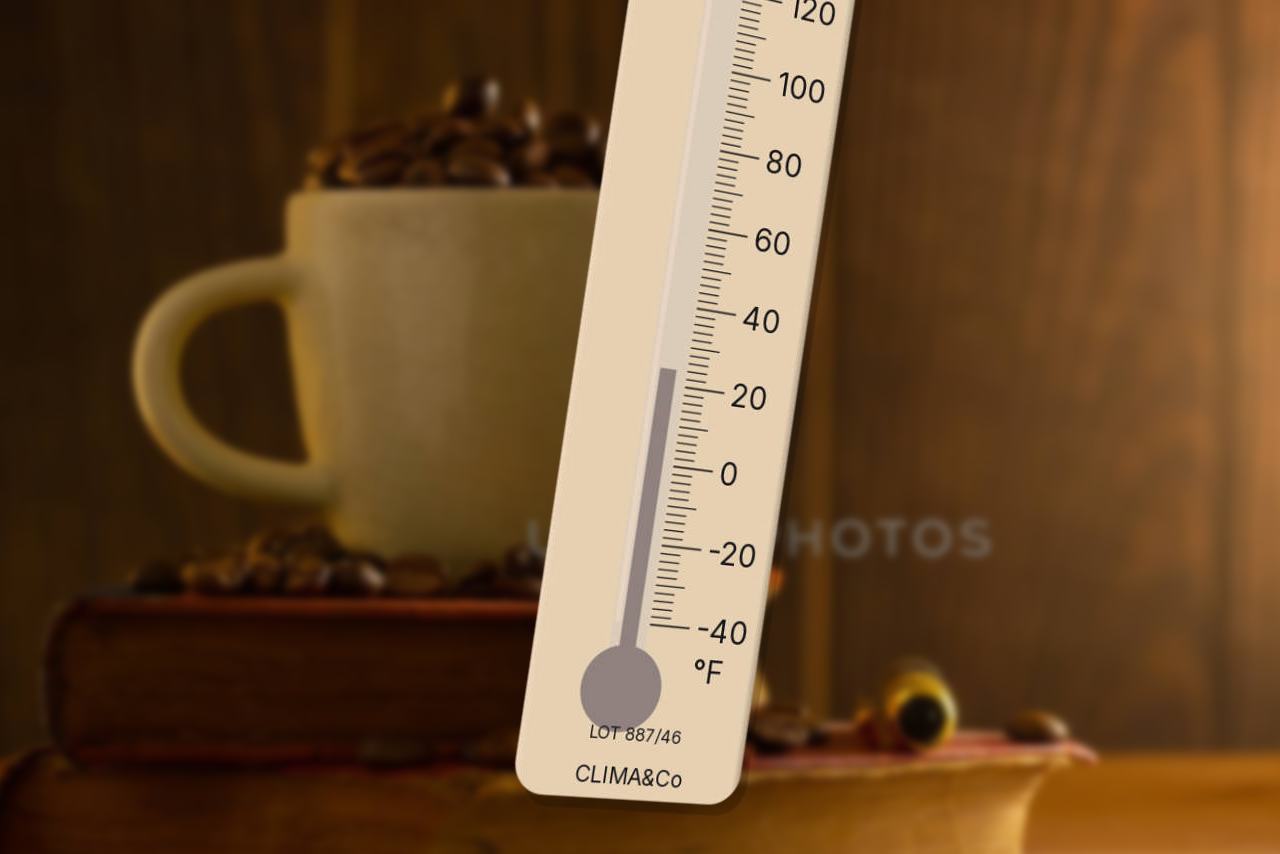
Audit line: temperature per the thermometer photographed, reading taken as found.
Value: 24 °F
